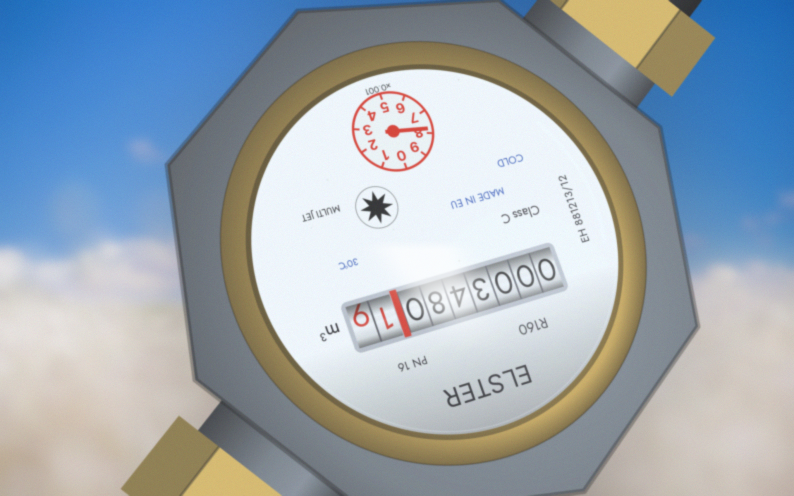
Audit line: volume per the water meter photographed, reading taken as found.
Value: 3480.187 m³
